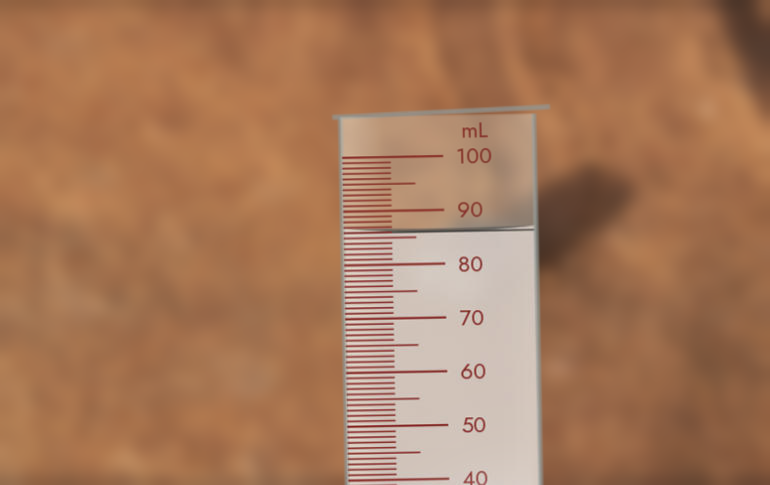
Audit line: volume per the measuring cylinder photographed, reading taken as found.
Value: 86 mL
